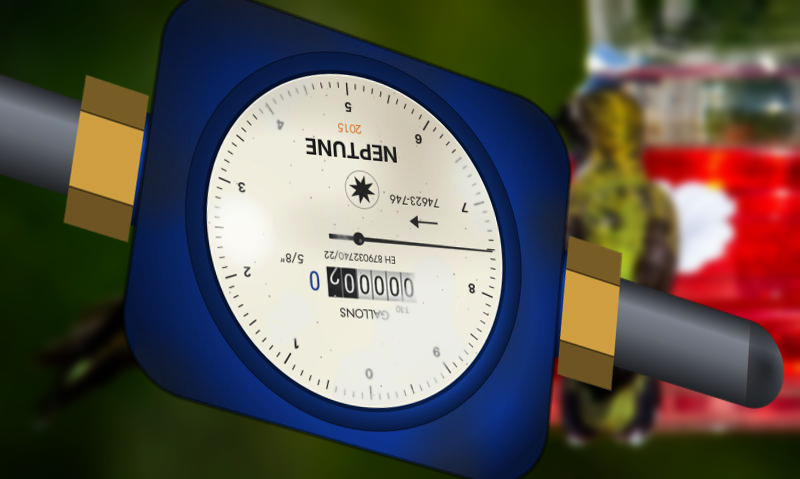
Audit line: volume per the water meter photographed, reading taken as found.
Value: 17.5 gal
